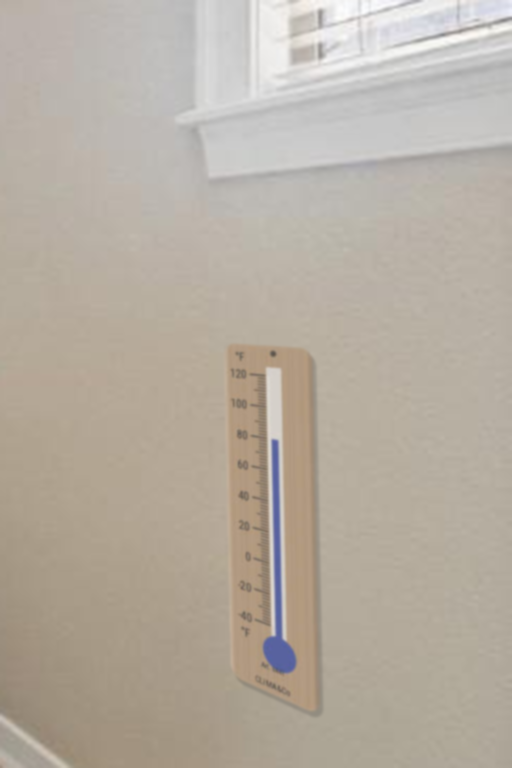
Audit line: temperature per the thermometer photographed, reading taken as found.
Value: 80 °F
